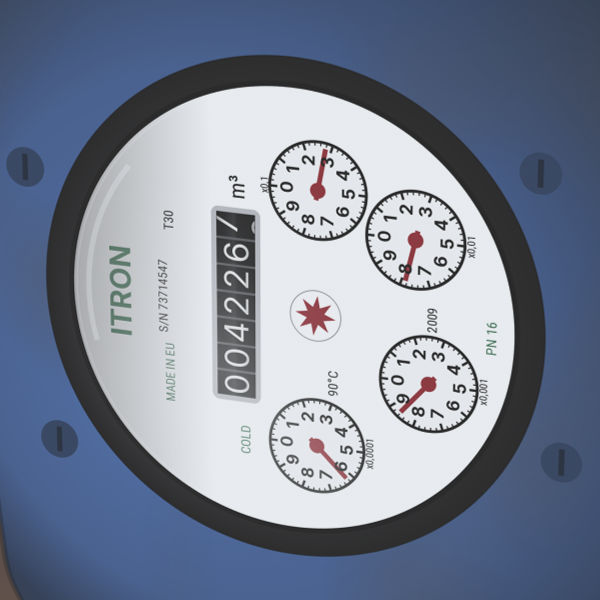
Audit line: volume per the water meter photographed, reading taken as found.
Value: 42267.2786 m³
